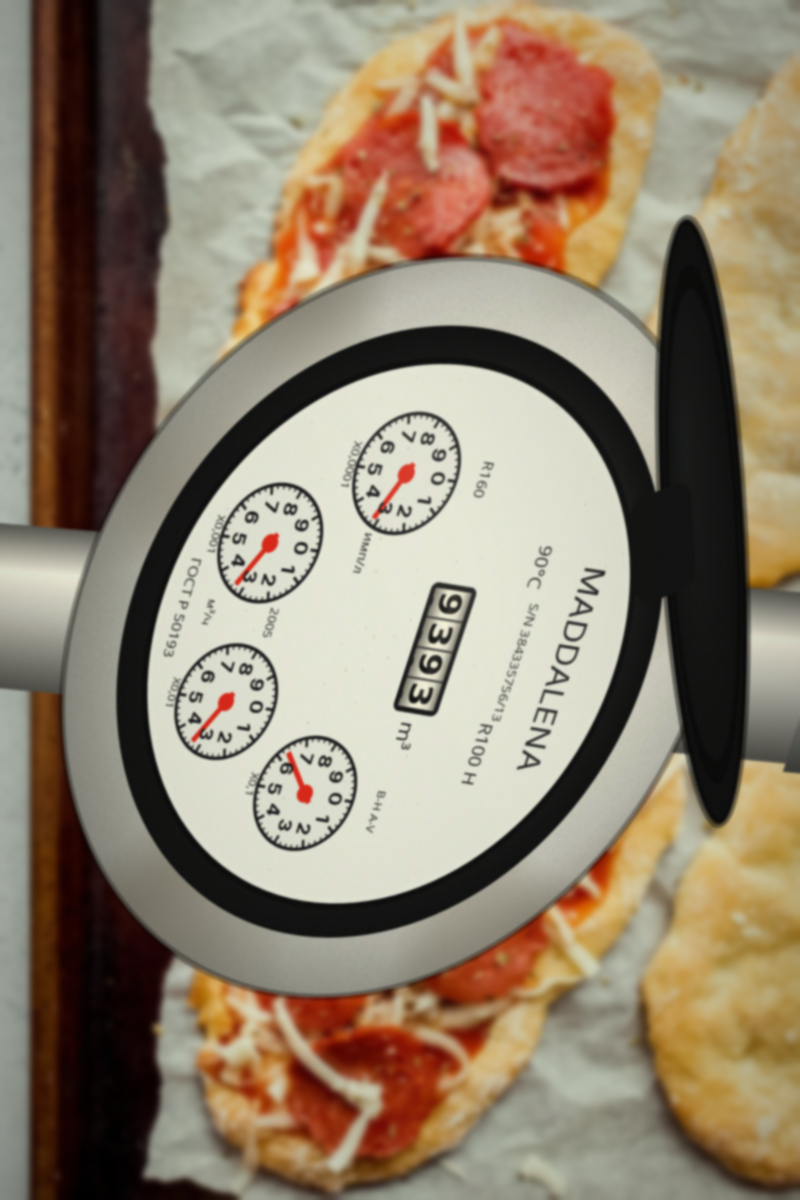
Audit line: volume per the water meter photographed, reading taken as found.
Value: 9393.6333 m³
